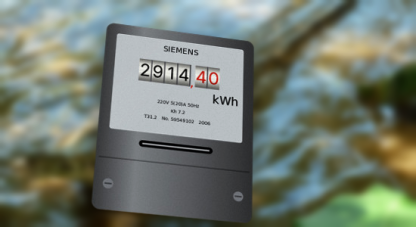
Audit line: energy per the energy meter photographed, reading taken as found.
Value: 2914.40 kWh
